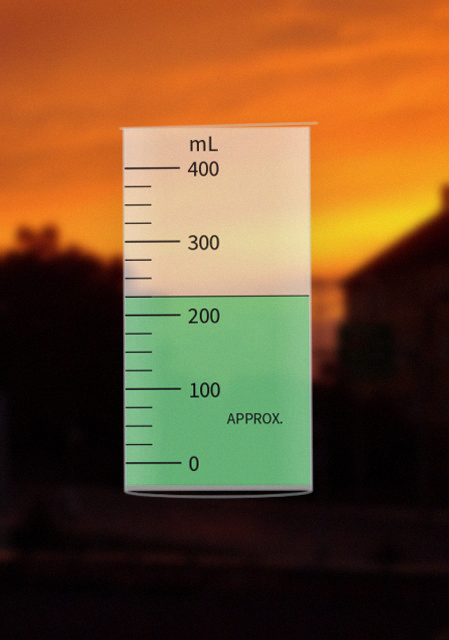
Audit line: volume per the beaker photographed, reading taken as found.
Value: 225 mL
